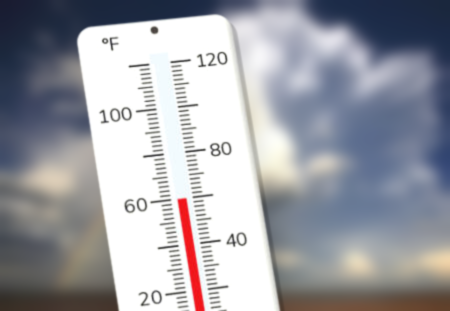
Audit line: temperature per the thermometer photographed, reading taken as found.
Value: 60 °F
